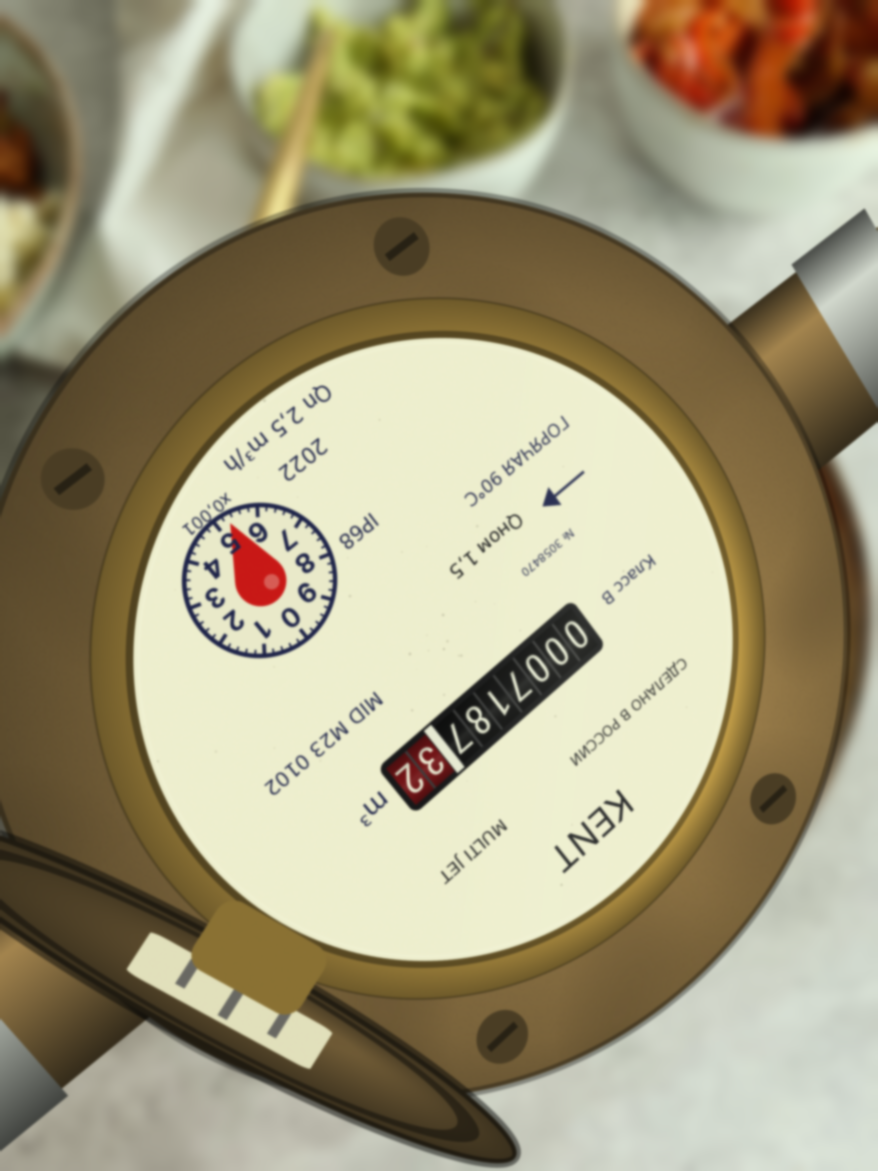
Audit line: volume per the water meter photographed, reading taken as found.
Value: 7187.325 m³
